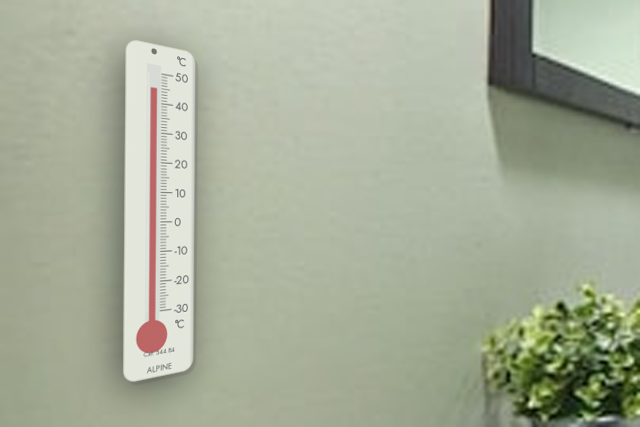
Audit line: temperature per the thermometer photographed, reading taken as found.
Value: 45 °C
